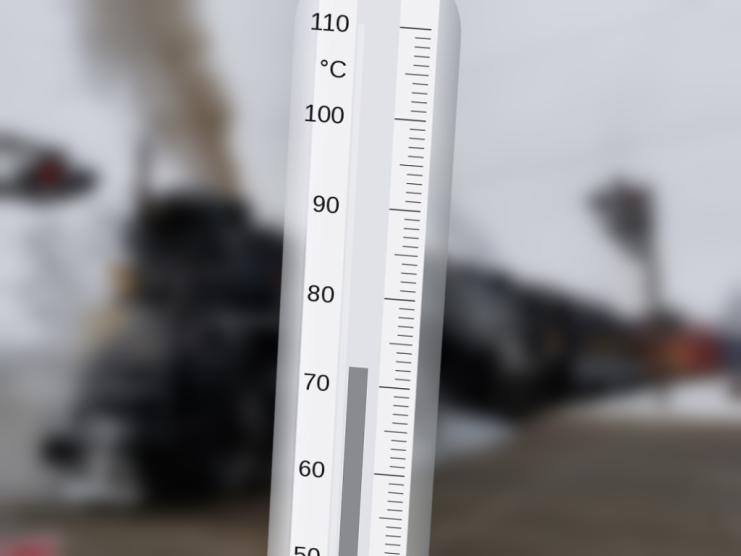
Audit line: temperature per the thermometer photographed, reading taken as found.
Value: 72 °C
